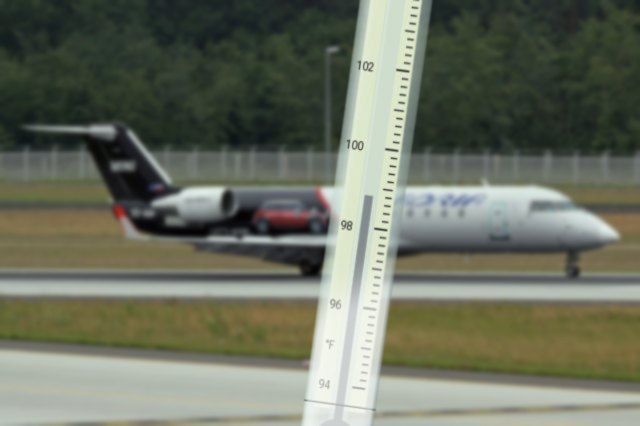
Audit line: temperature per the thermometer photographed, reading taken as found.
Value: 98.8 °F
